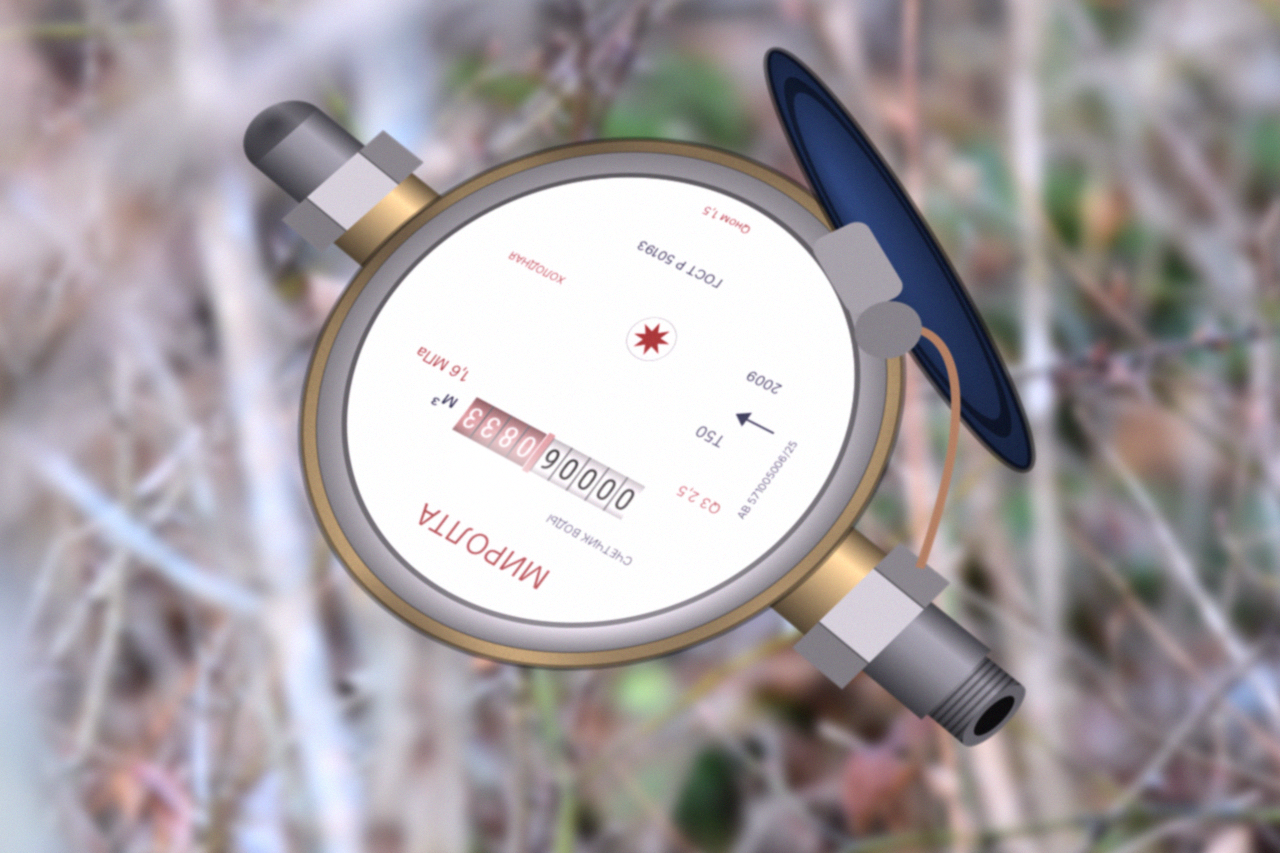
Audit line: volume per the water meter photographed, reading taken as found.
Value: 6.0833 m³
